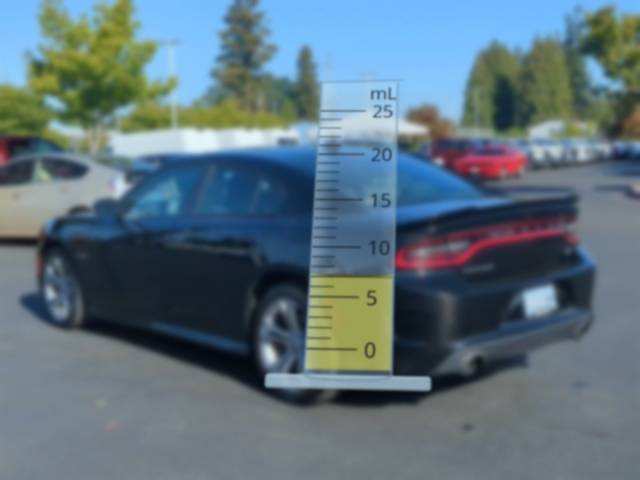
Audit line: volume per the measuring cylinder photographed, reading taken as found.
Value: 7 mL
